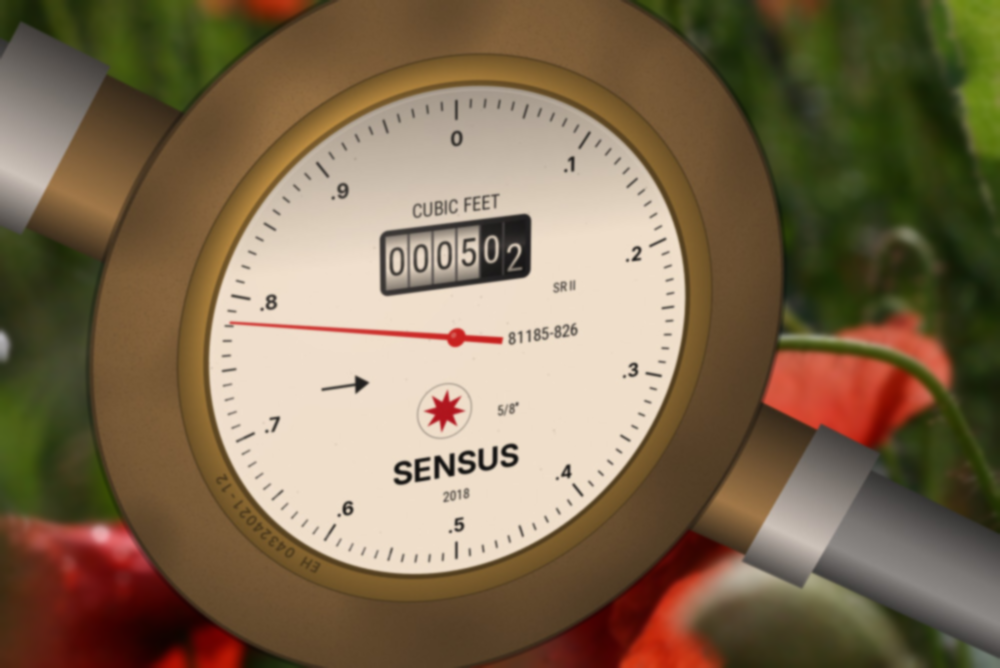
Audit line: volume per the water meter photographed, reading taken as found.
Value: 501.78 ft³
